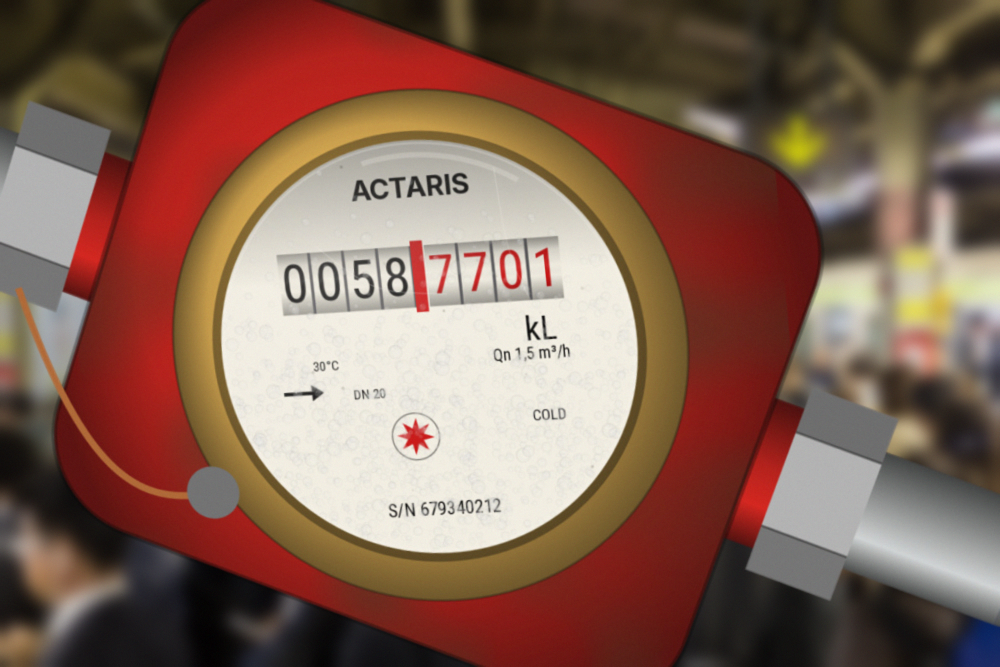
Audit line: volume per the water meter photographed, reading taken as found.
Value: 58.7701 kL
